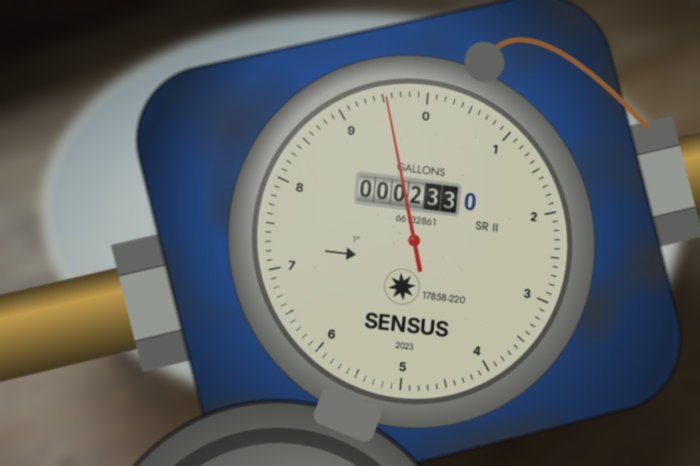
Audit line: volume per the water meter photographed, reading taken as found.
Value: 2329.5 gal
